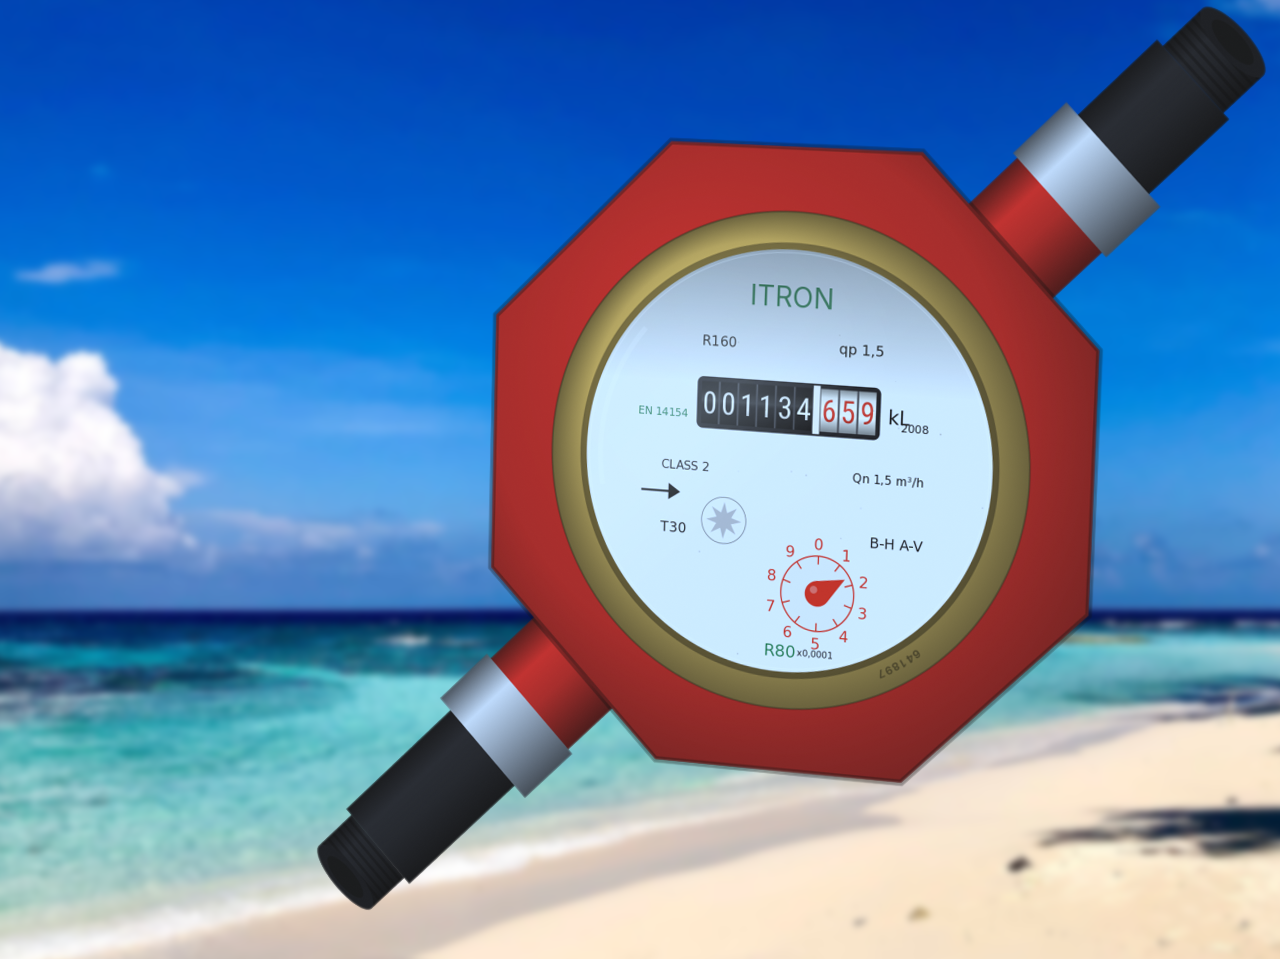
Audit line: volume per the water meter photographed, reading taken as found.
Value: 1134.6591 kL
